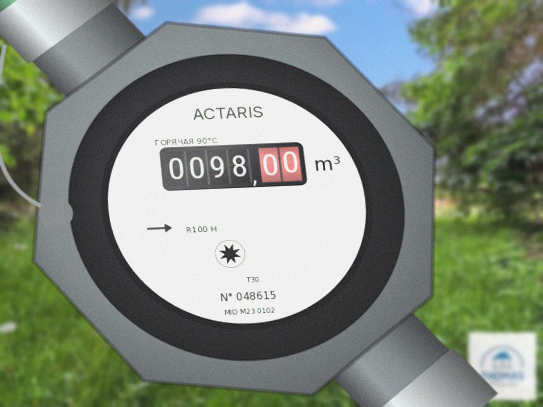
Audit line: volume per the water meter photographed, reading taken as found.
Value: 98.00 m³
